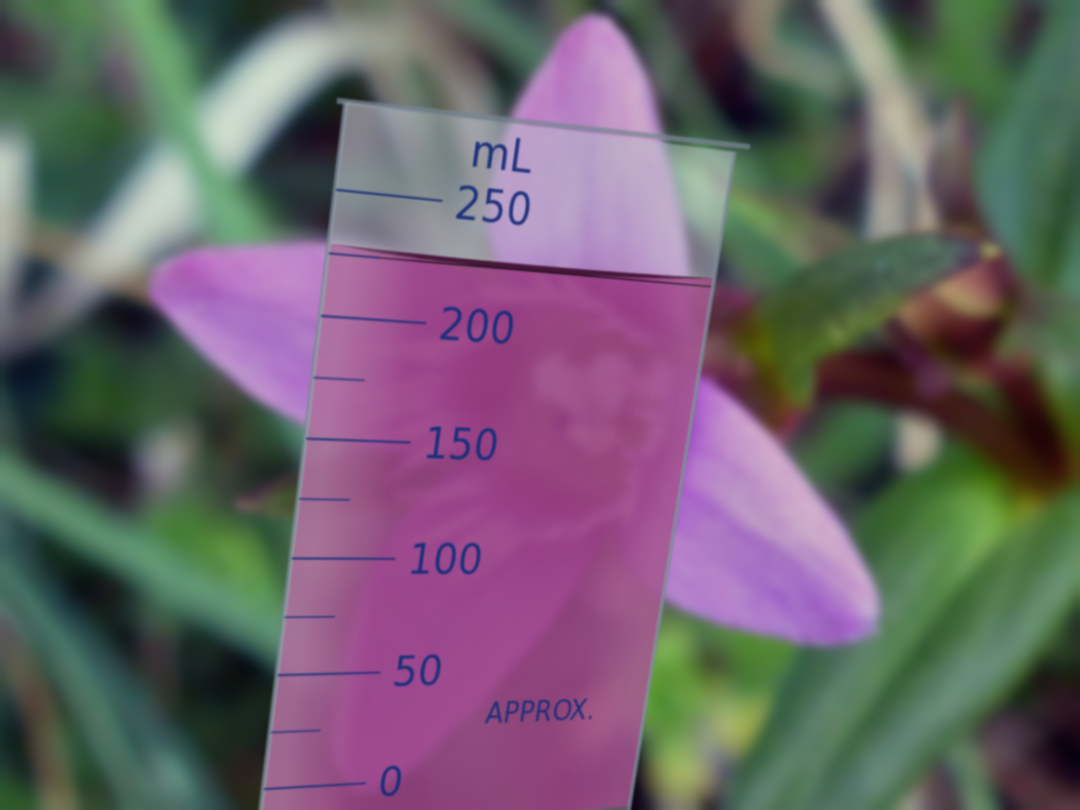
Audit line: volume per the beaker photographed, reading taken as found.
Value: 225 mL
